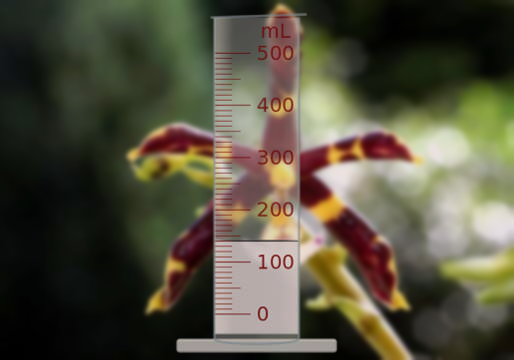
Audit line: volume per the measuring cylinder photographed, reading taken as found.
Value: 140 mL
